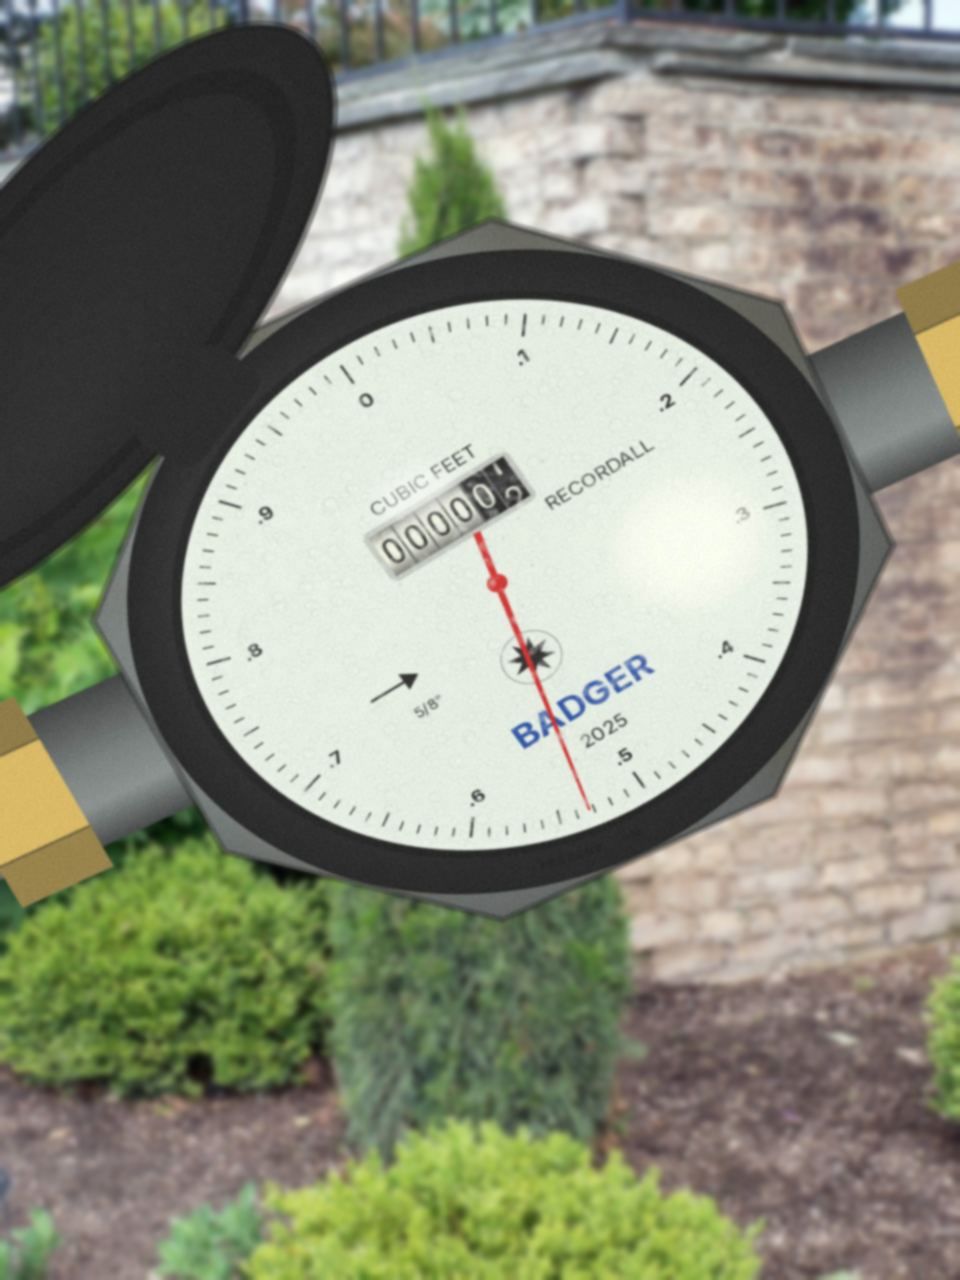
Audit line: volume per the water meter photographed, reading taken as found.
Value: 1.53 ft³
